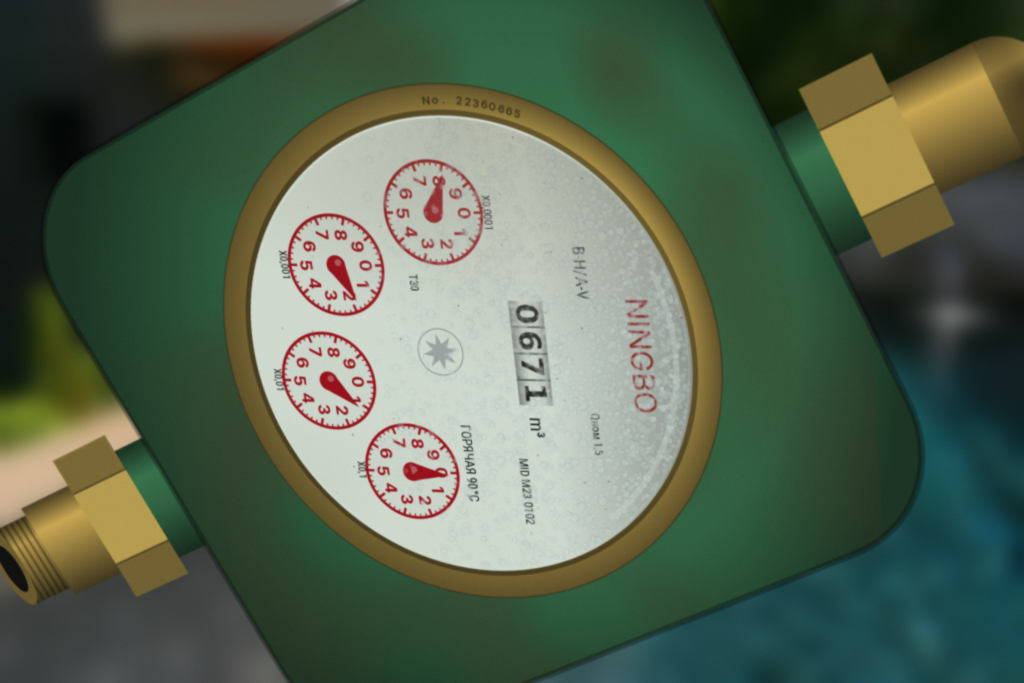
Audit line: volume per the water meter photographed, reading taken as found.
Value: 671.0118 m³
